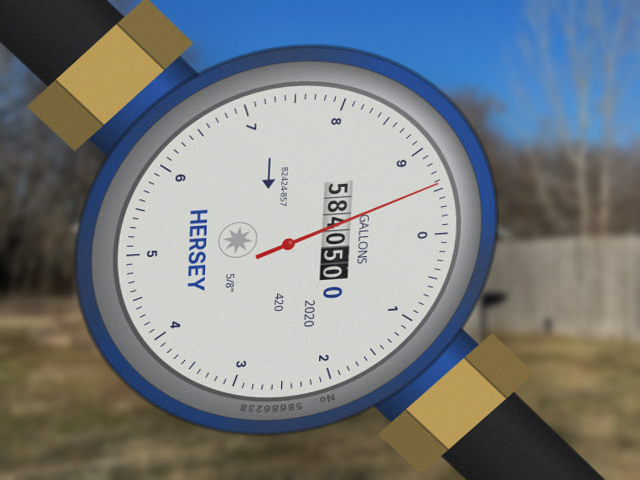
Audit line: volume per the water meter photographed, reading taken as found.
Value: 5840499.4 gal
